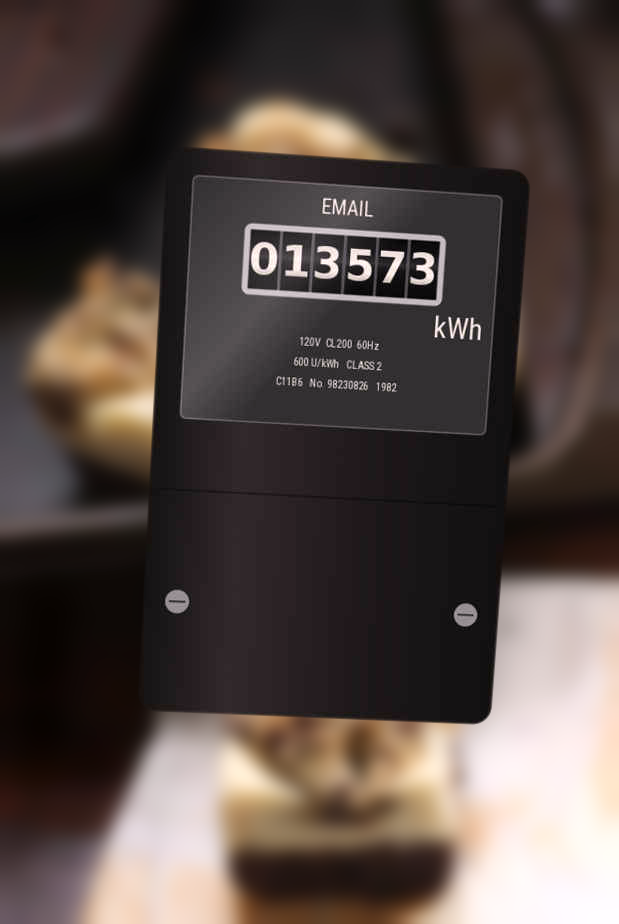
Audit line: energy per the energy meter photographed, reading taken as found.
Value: 13573 kWh
